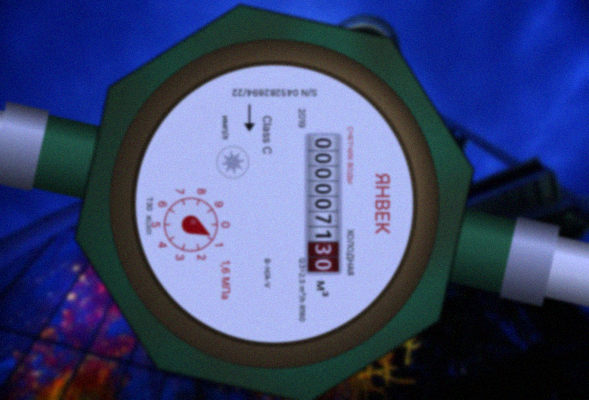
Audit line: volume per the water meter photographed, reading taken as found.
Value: 71.300 m³
